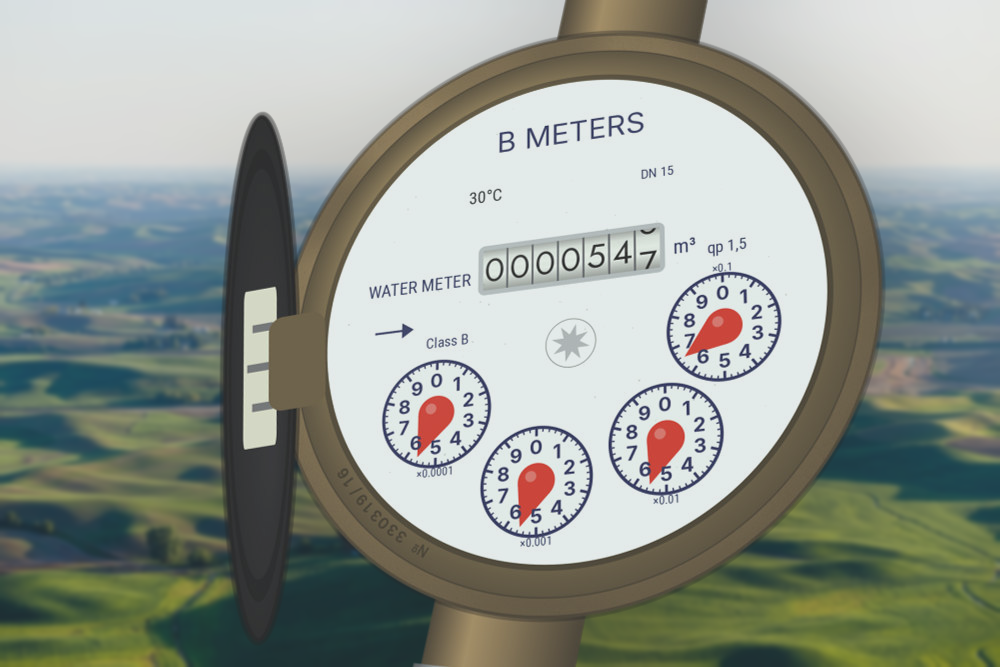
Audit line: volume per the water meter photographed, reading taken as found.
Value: 546.6555 m³
